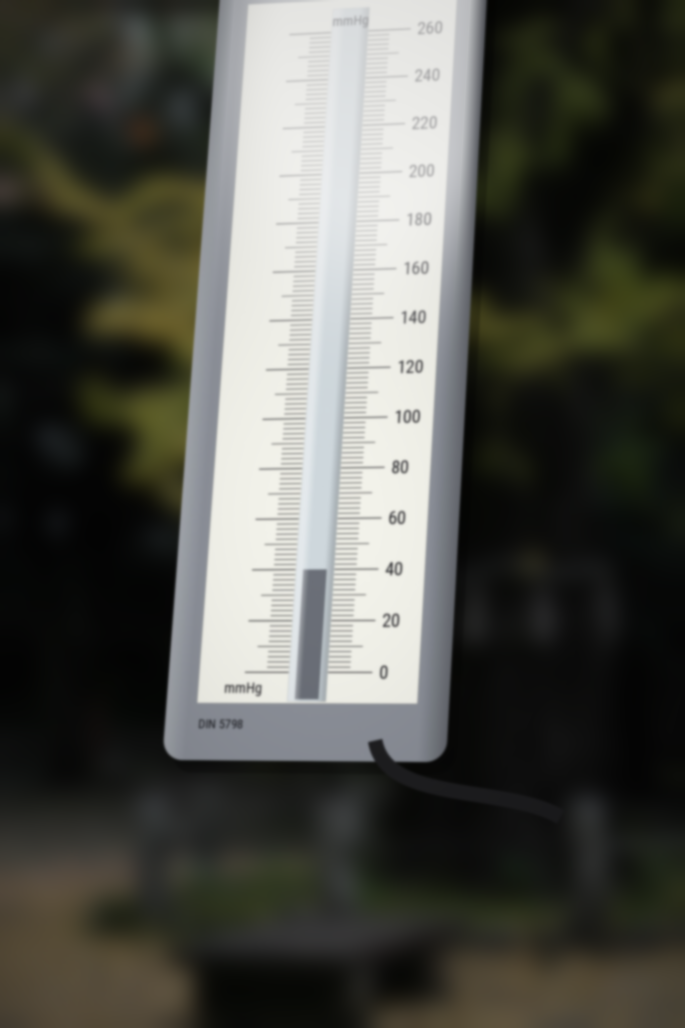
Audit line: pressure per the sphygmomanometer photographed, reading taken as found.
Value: 40 mmHg
